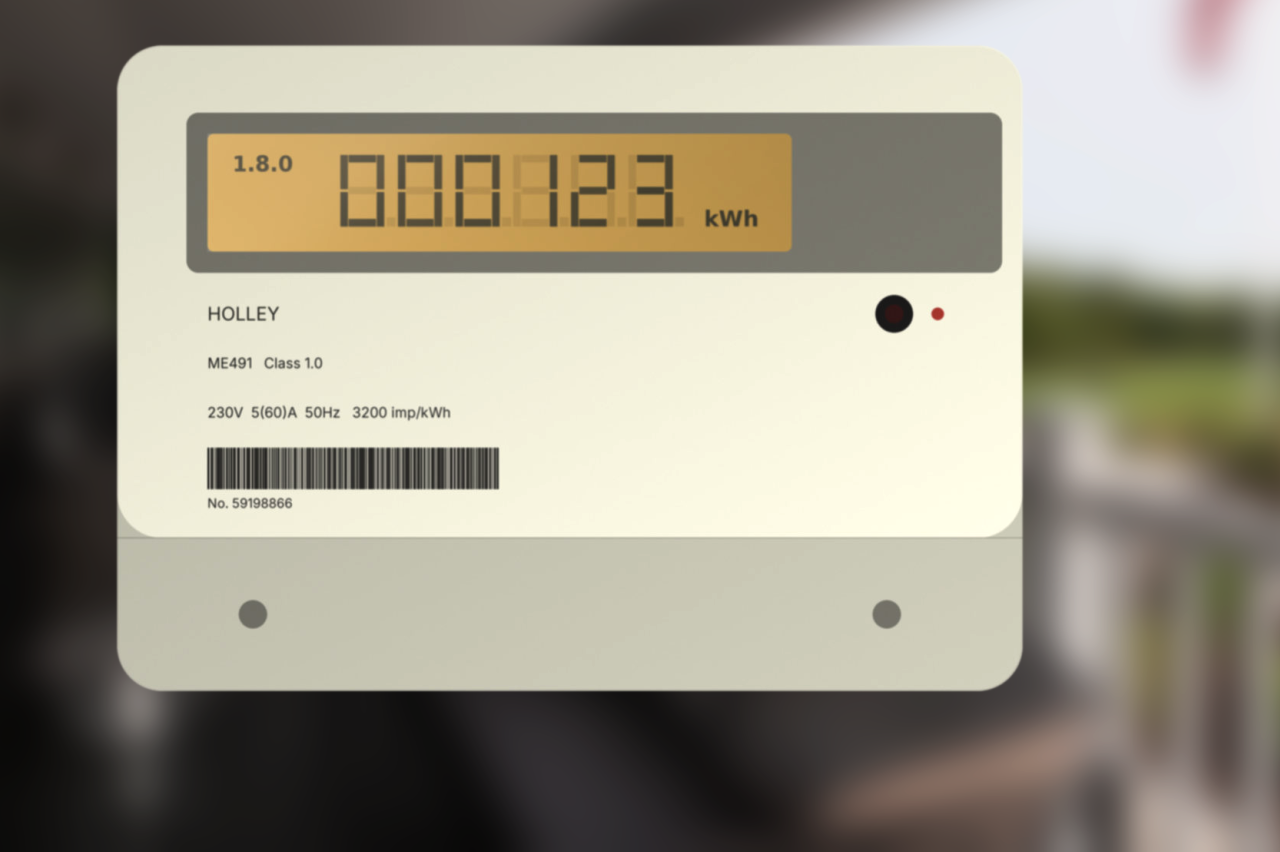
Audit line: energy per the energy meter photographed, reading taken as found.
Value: 123 kWh
